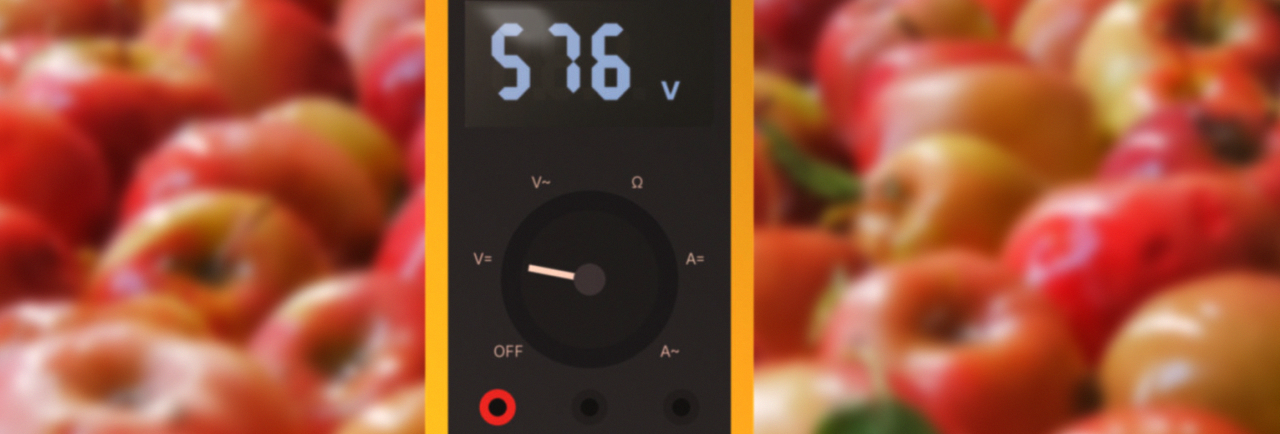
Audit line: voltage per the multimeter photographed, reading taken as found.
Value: 576 V
